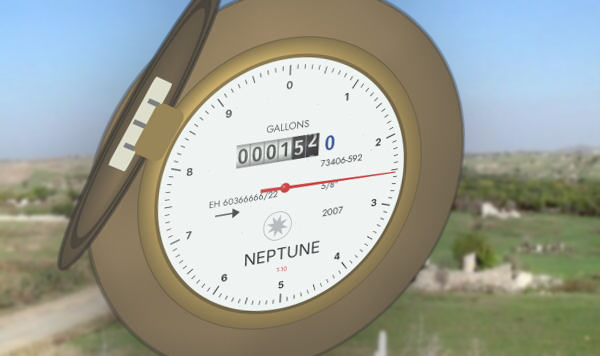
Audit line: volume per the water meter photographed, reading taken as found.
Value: 1522.5 gal
